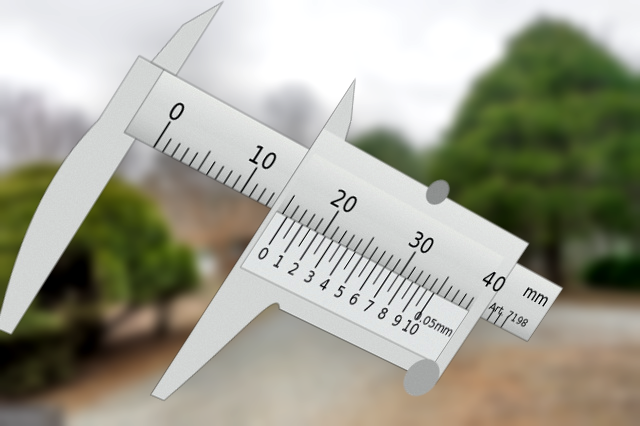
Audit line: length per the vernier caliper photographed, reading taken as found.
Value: 15.6 mm
